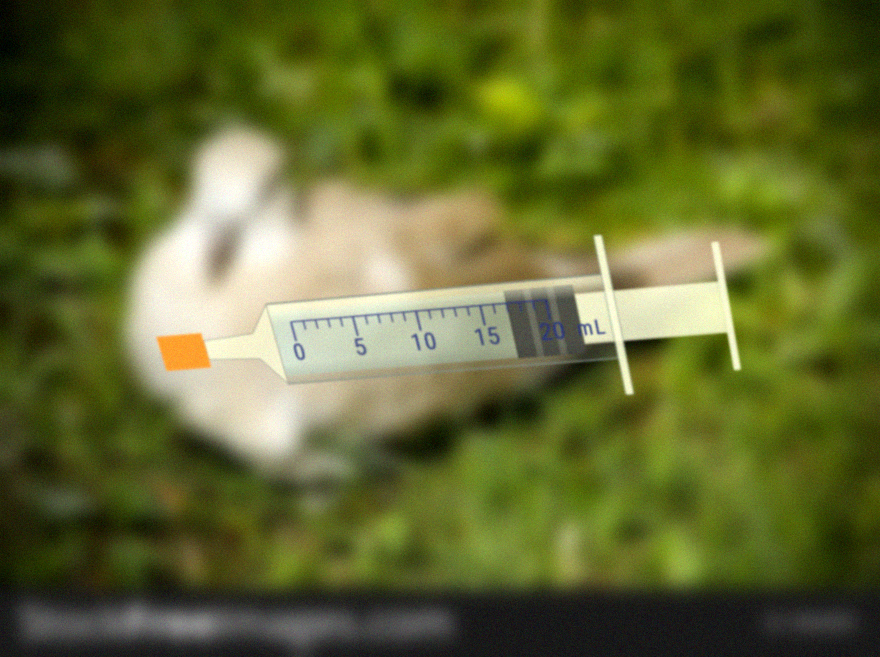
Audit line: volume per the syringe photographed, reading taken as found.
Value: 17 mL
